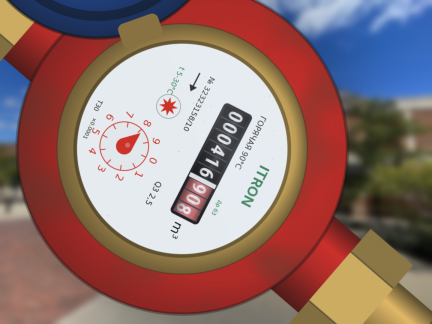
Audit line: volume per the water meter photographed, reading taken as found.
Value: 416.9078 m³
